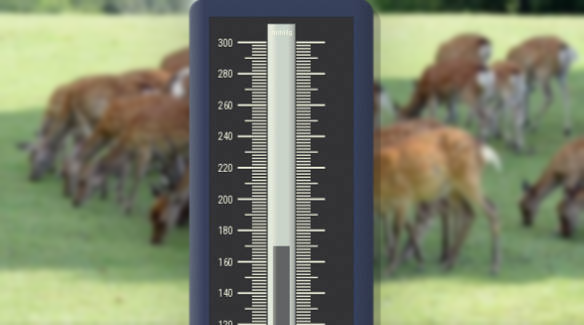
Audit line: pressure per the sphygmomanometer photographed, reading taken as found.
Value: 170 mmHg
